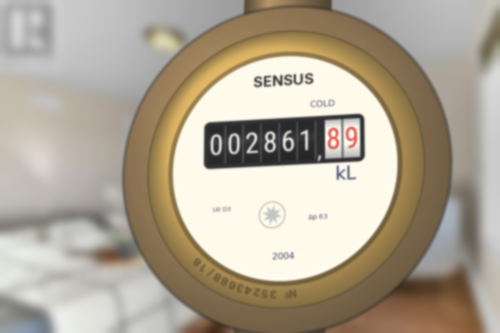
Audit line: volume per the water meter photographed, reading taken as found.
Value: 2861.89 kL
